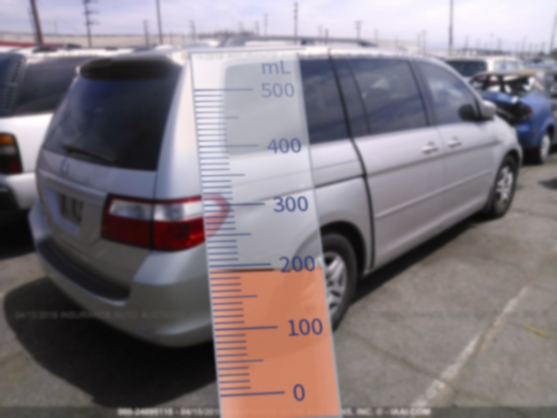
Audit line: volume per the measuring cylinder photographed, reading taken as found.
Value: 190 mL
